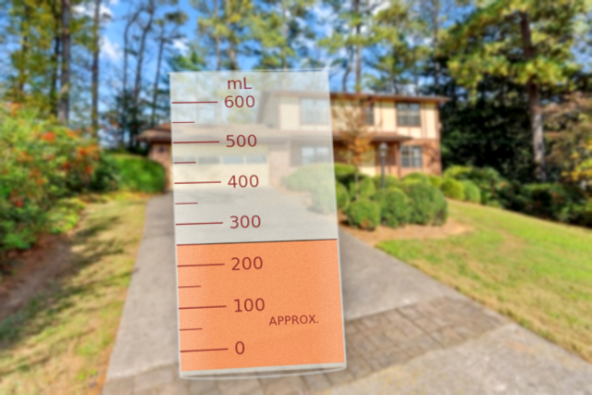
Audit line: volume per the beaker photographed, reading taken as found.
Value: 250 mL
